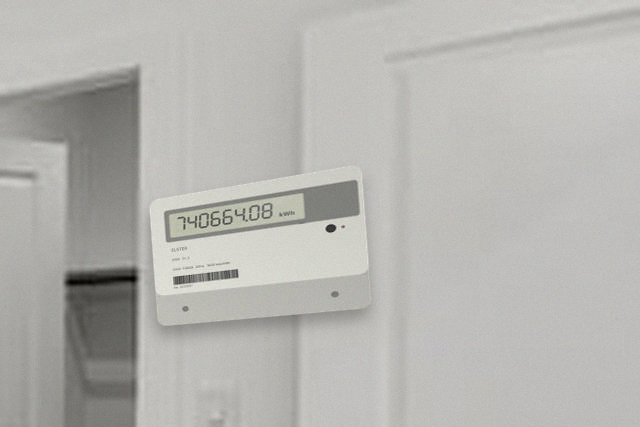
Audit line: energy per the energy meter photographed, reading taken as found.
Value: 740664.08 kWh
